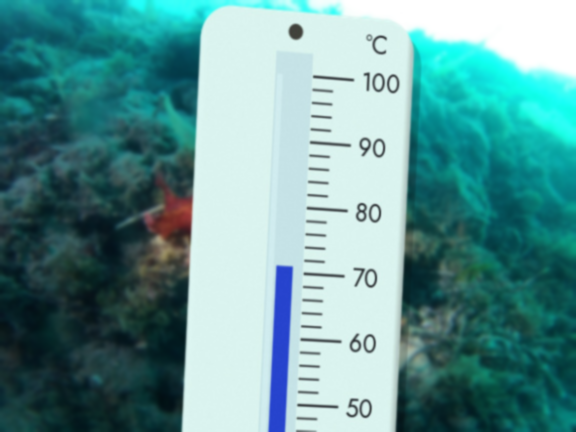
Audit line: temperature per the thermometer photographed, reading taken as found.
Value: 71 °C
